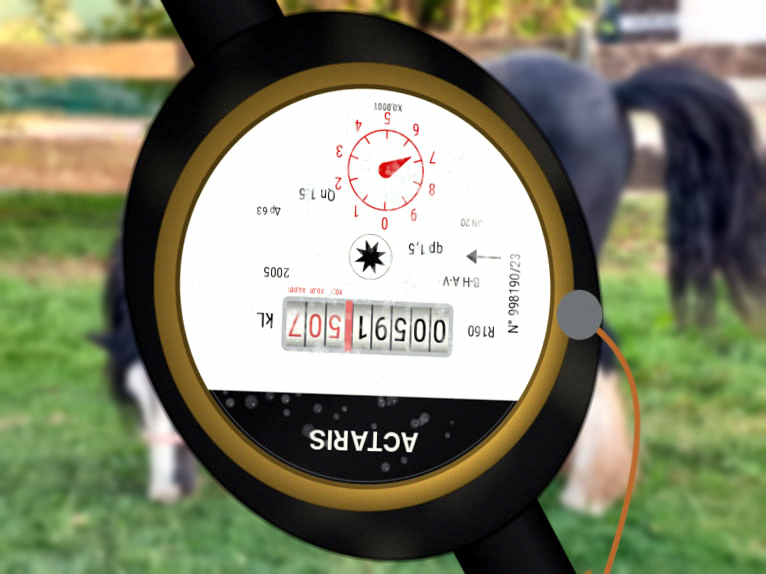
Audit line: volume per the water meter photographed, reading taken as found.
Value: 591.5076 kL
